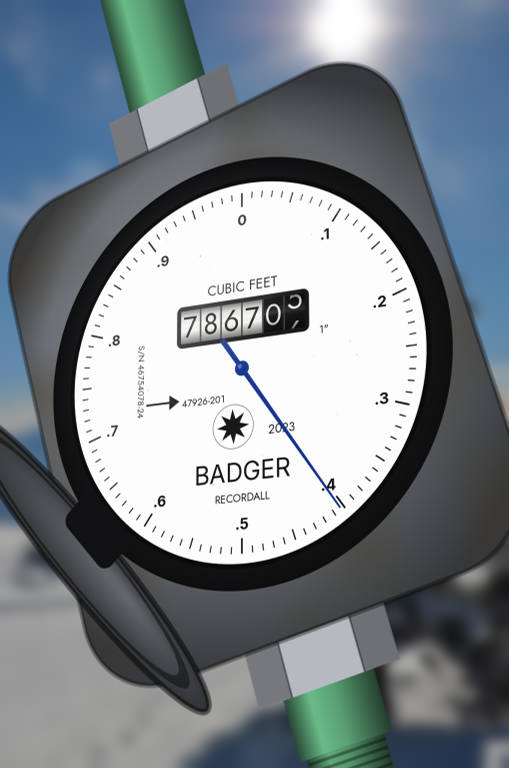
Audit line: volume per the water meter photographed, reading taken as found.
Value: 786705.40 ft³
